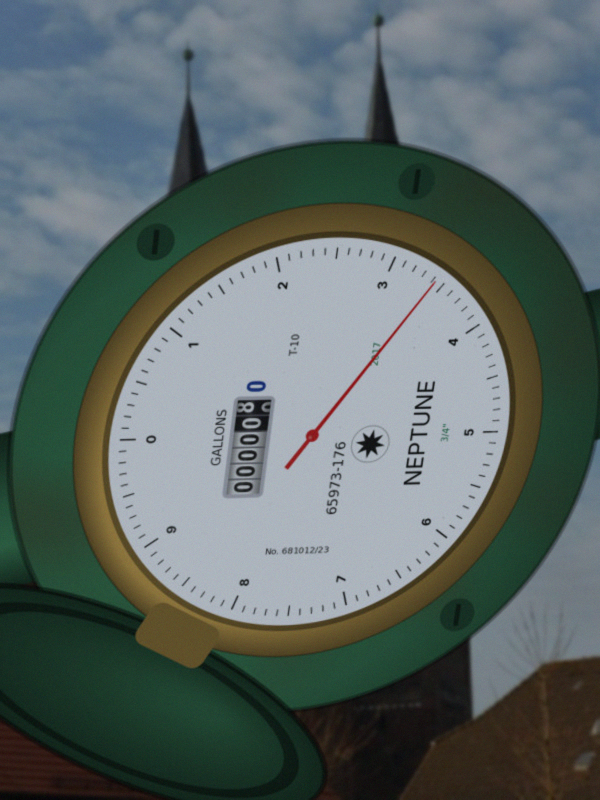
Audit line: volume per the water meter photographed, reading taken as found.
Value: 83.4 gal
